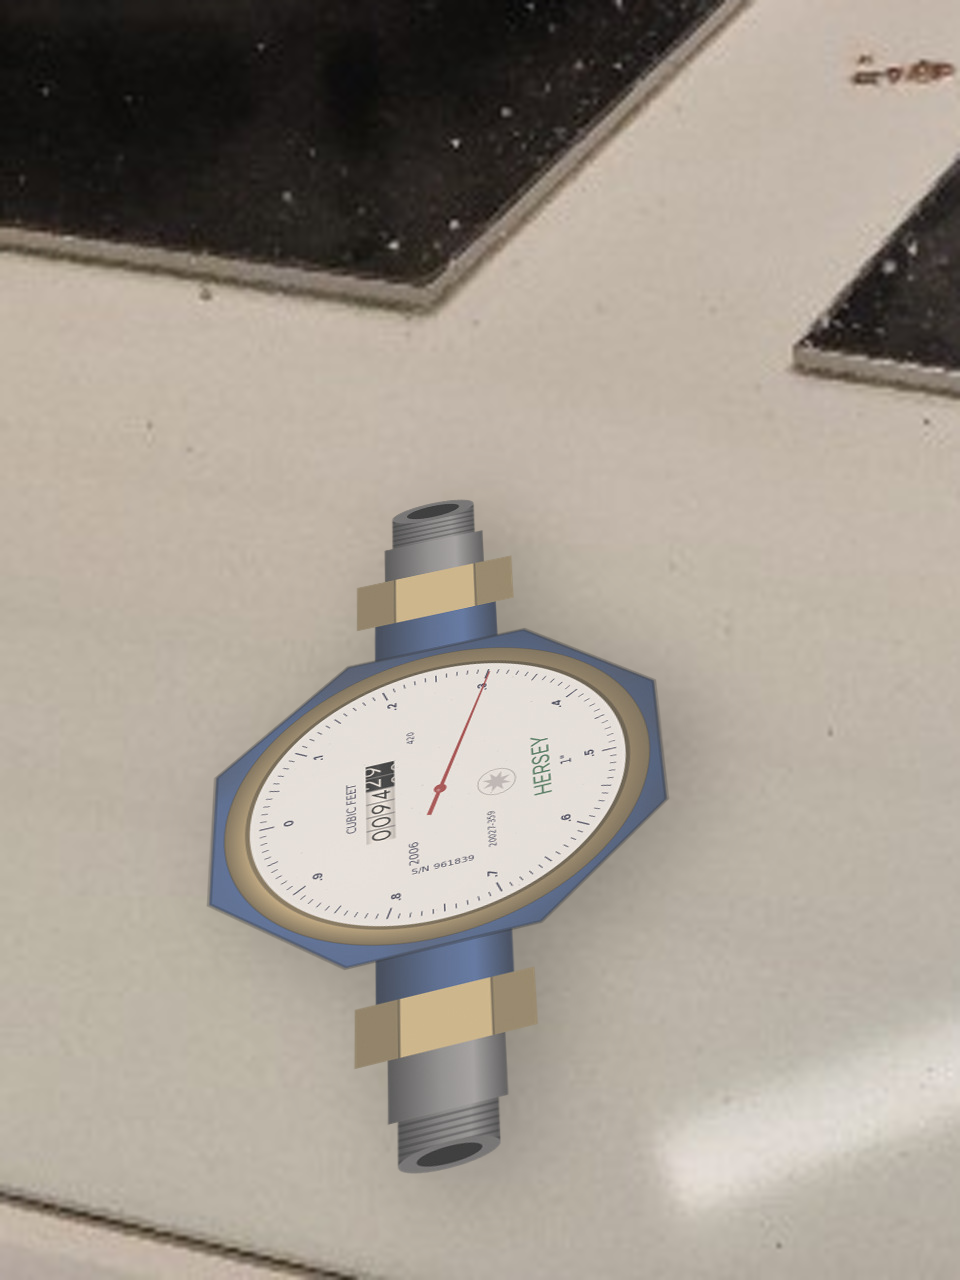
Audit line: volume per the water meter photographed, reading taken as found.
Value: 9429.30 ft³
